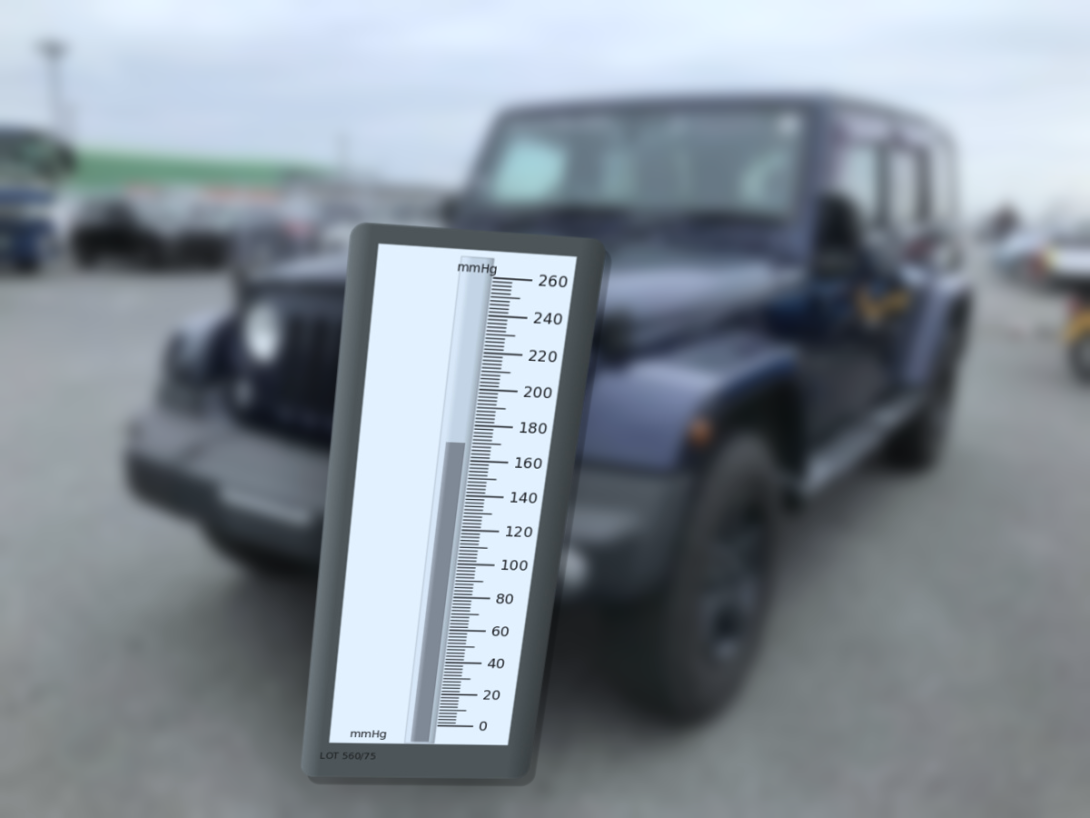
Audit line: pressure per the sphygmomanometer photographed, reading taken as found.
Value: 170 mmHg
